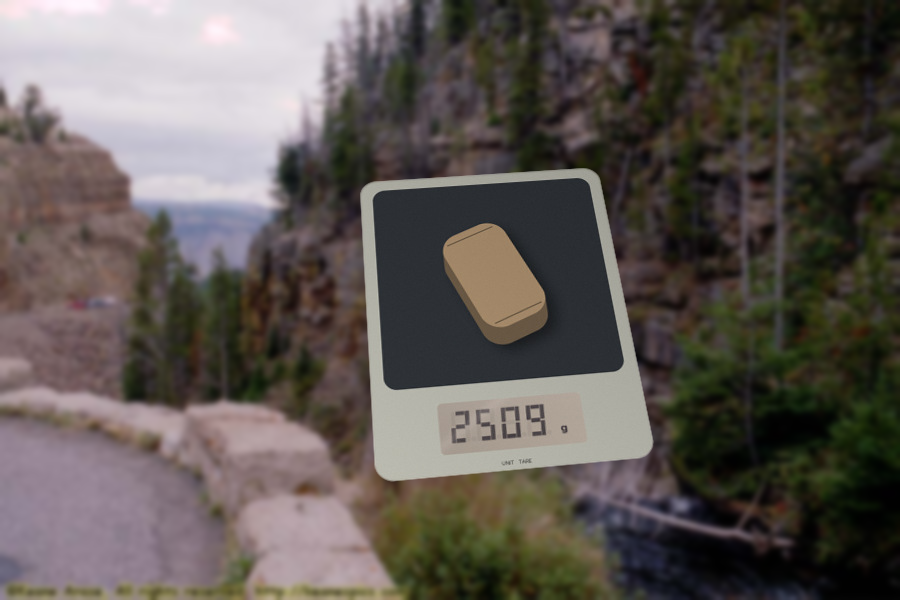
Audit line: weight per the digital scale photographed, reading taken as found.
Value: 2509 g
